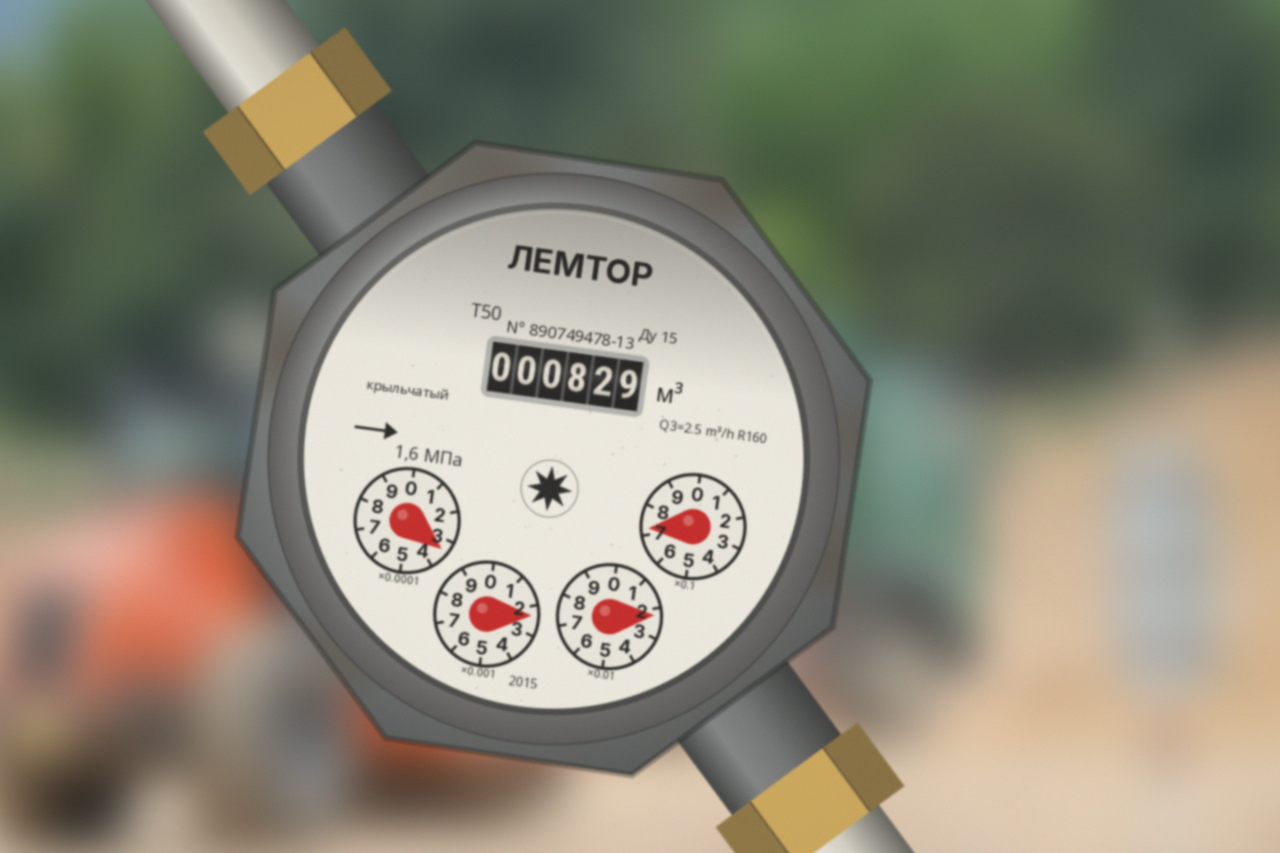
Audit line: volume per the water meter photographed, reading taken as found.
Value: 829.7223 m³
